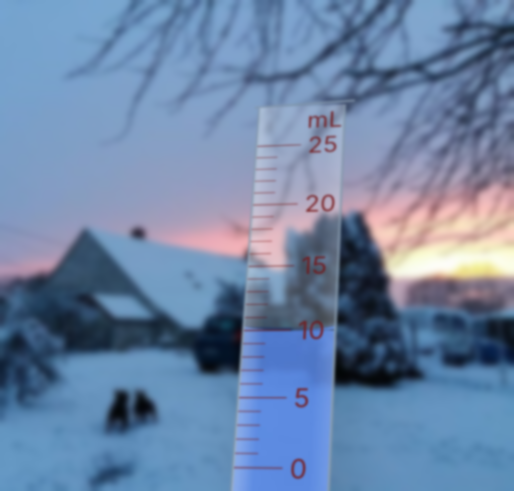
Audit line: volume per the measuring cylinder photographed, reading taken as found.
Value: 10 mL
